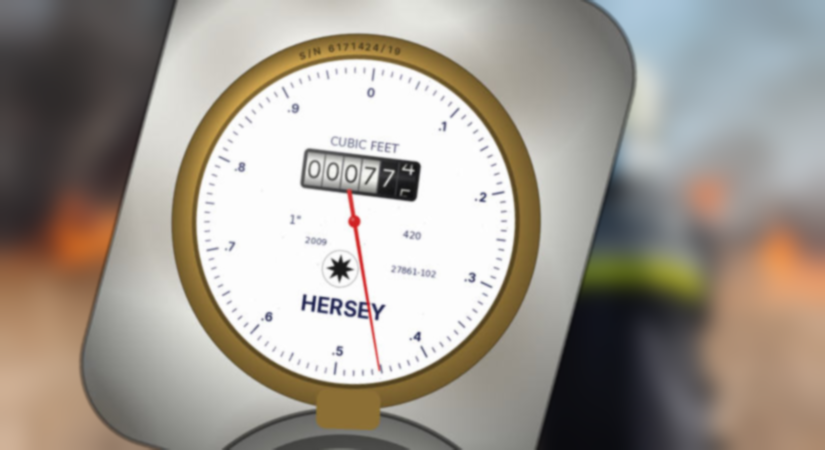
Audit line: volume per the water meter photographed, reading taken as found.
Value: 774.45 ft³
